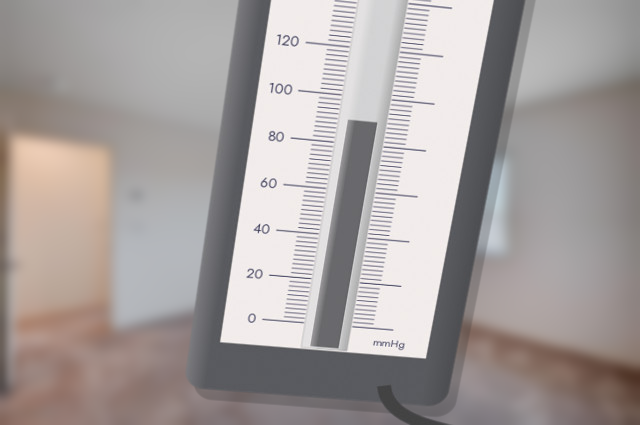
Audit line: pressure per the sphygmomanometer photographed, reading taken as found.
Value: 90 mmHg
